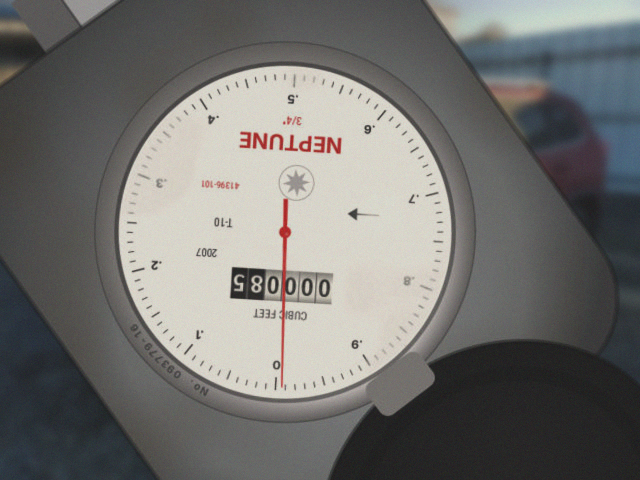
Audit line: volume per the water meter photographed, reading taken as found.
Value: 84.99 ft³
